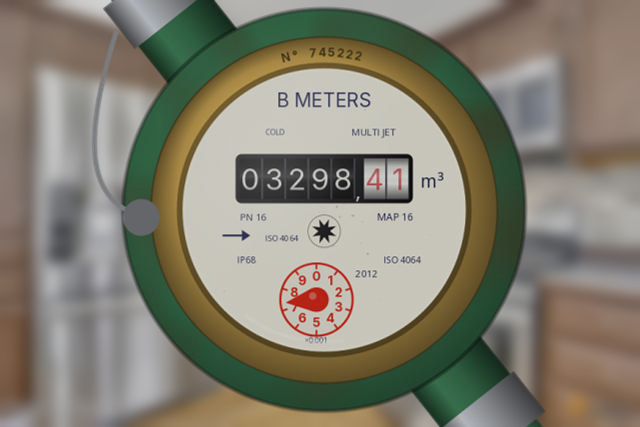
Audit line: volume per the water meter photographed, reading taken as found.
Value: 3298.417 m³
